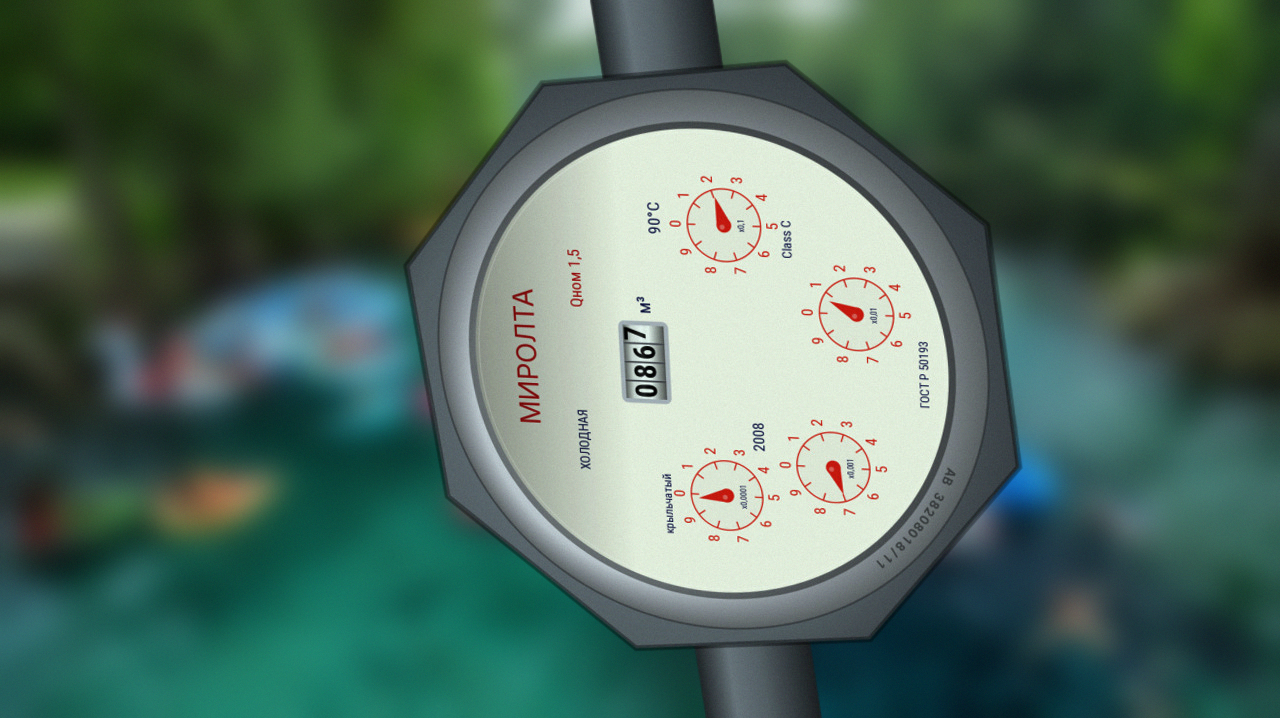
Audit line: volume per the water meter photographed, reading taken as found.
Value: 867.2069 m³
